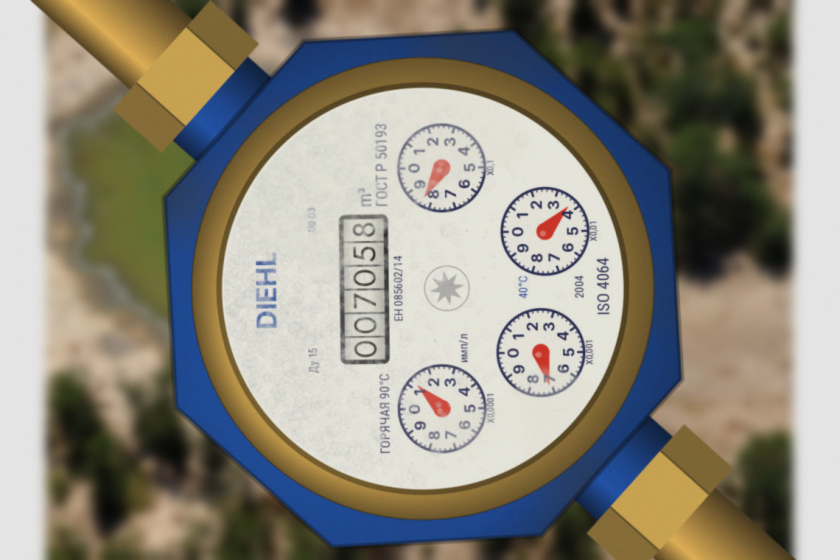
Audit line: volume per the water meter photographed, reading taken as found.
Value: 7058.8371 m³
